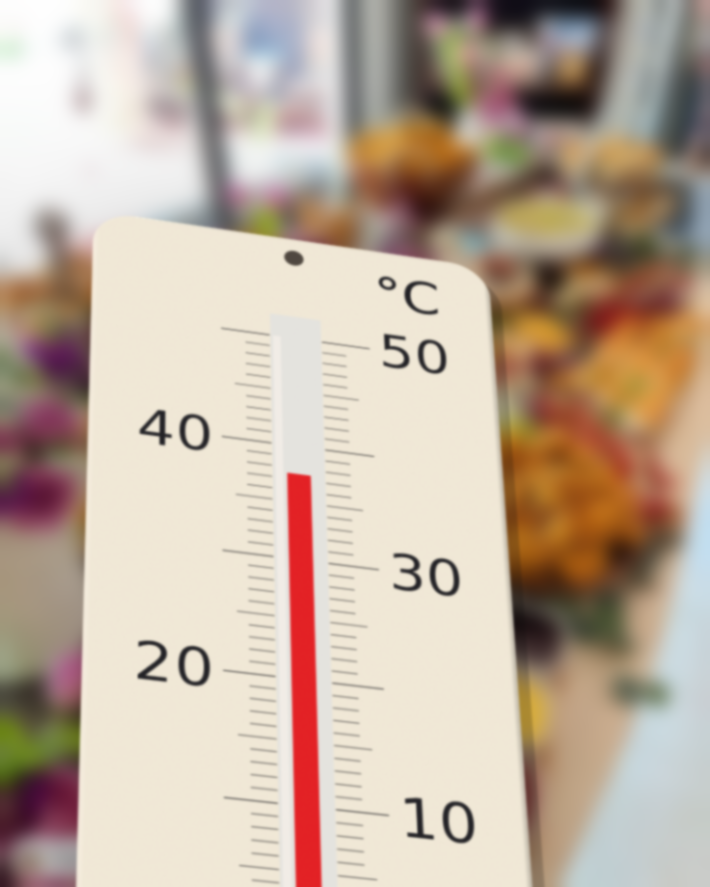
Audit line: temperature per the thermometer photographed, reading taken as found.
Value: 37.5 °C
